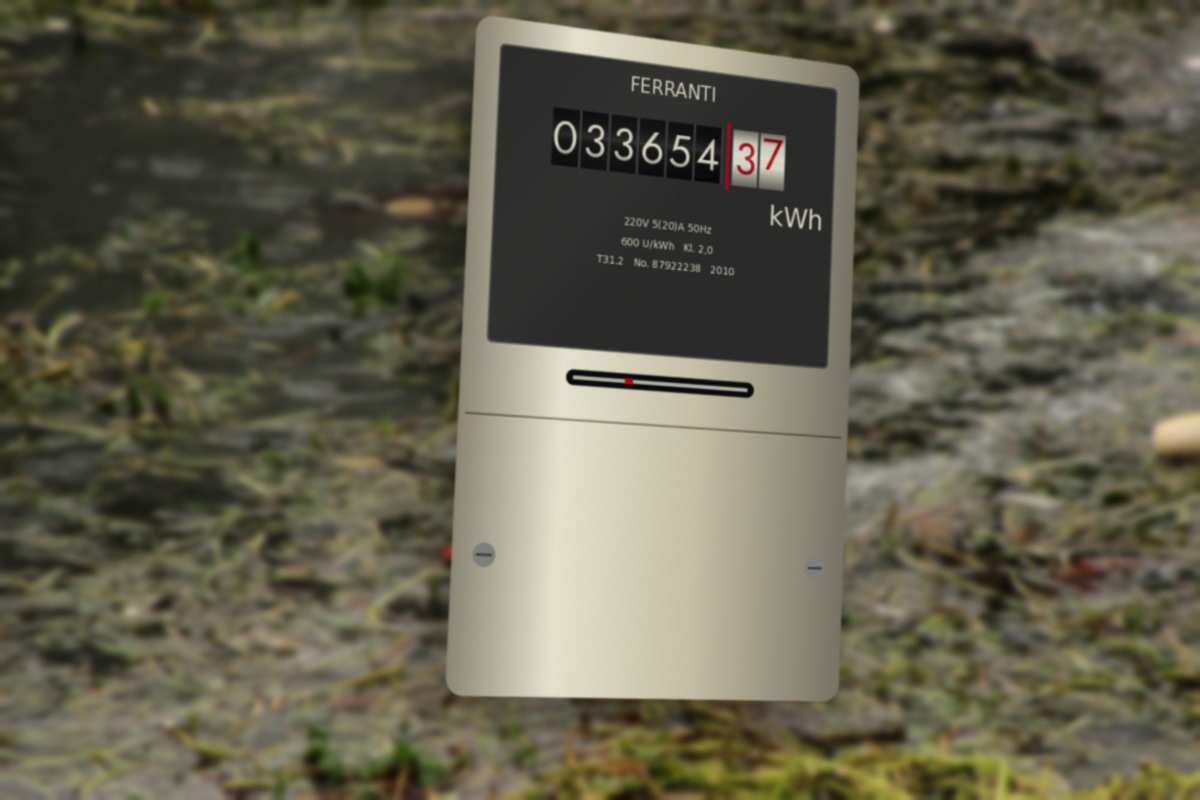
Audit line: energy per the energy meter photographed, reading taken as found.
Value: 33654.37 kWh
